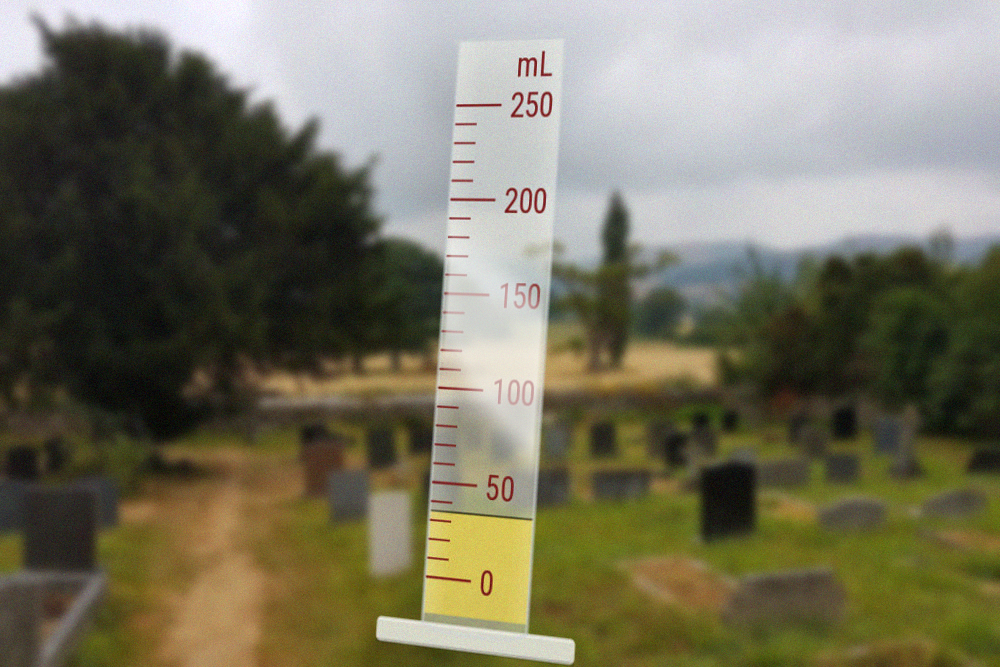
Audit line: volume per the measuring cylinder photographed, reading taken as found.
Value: 35 mL
